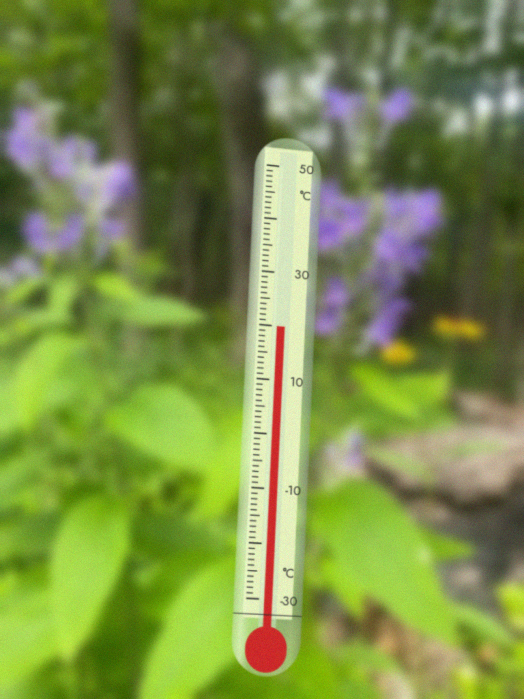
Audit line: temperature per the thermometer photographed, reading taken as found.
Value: 20 °C
